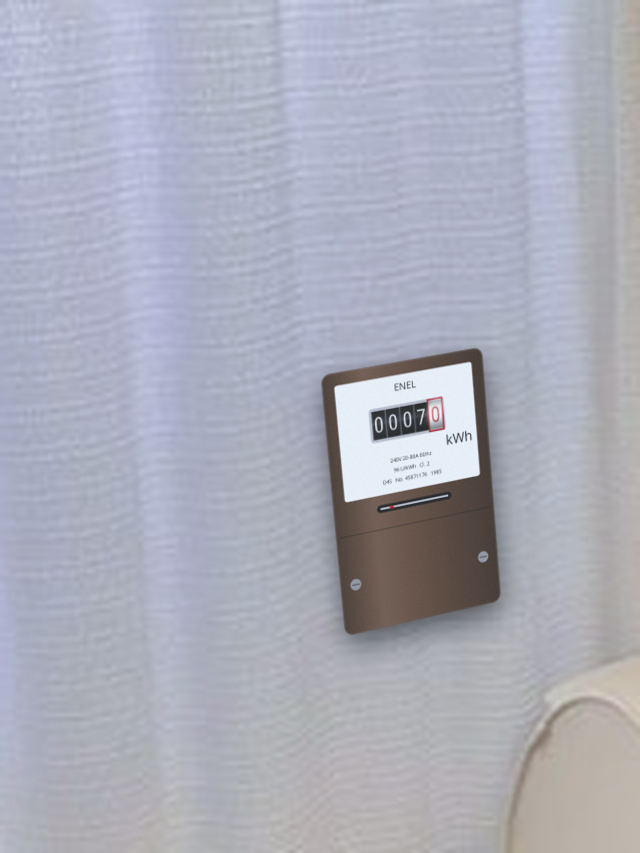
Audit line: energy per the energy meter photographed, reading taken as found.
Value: 7.0 kWh
